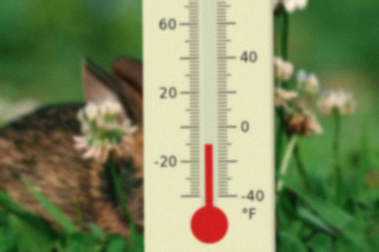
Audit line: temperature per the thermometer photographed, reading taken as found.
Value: -10 °F
